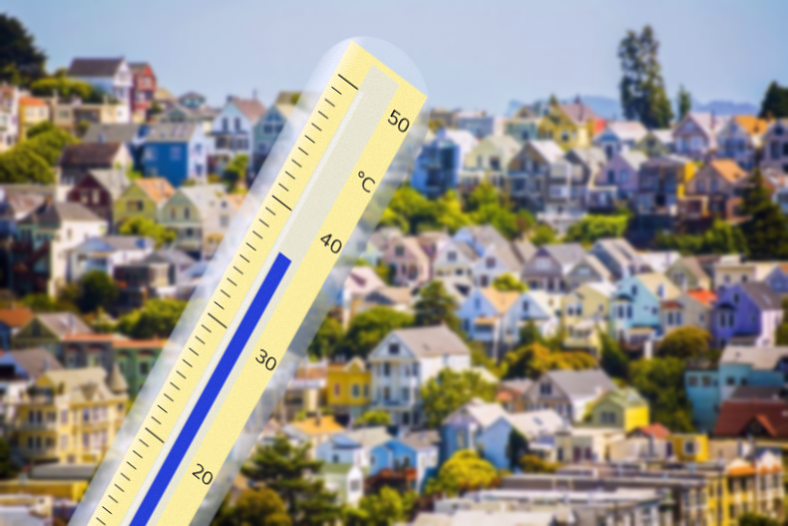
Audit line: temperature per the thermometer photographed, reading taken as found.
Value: 37 °C
